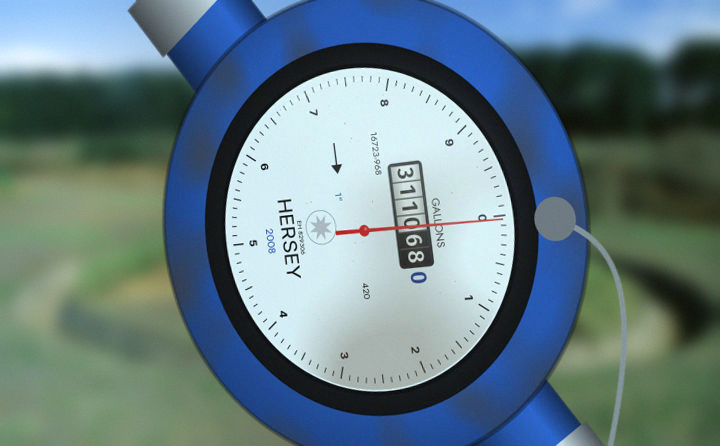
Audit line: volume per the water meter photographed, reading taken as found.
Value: 3110680.0 gal
